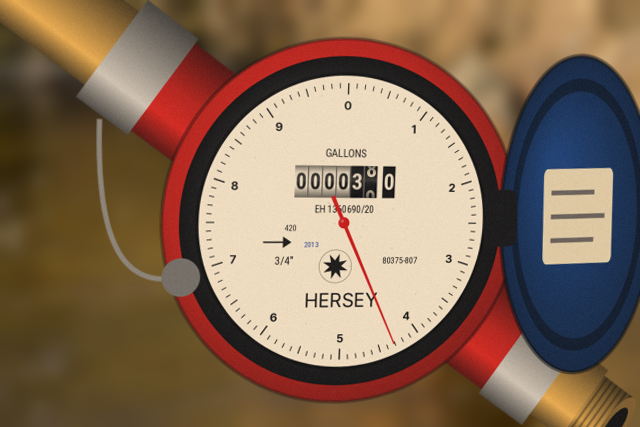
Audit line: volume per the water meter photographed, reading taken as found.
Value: 384.3 gal
